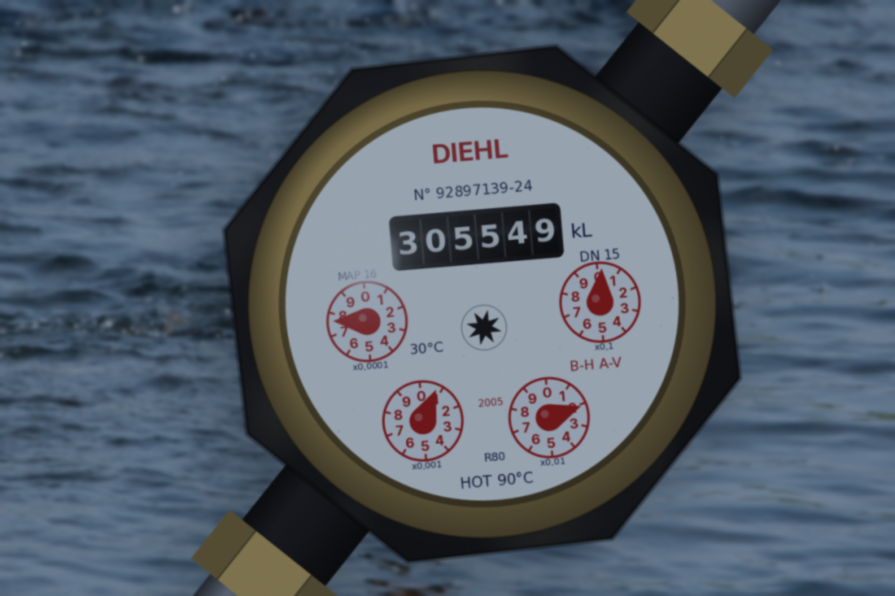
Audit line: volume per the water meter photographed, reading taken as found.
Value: 305549.0207 kL
